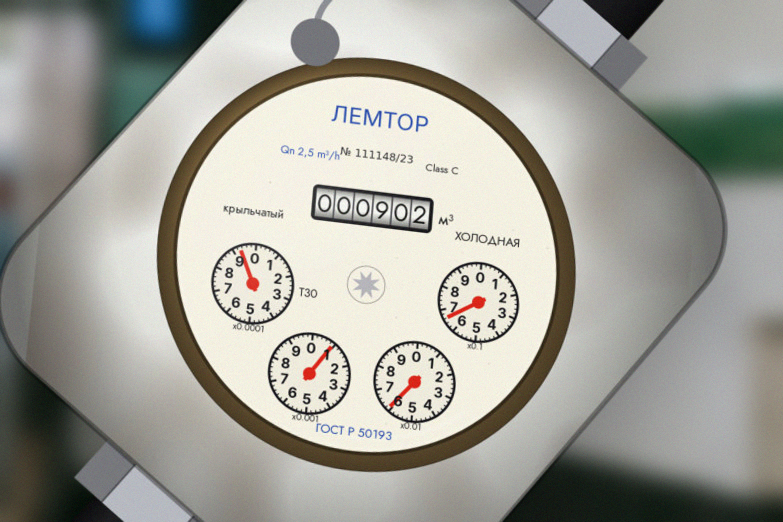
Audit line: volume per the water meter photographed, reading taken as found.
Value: 902.6609 m³
